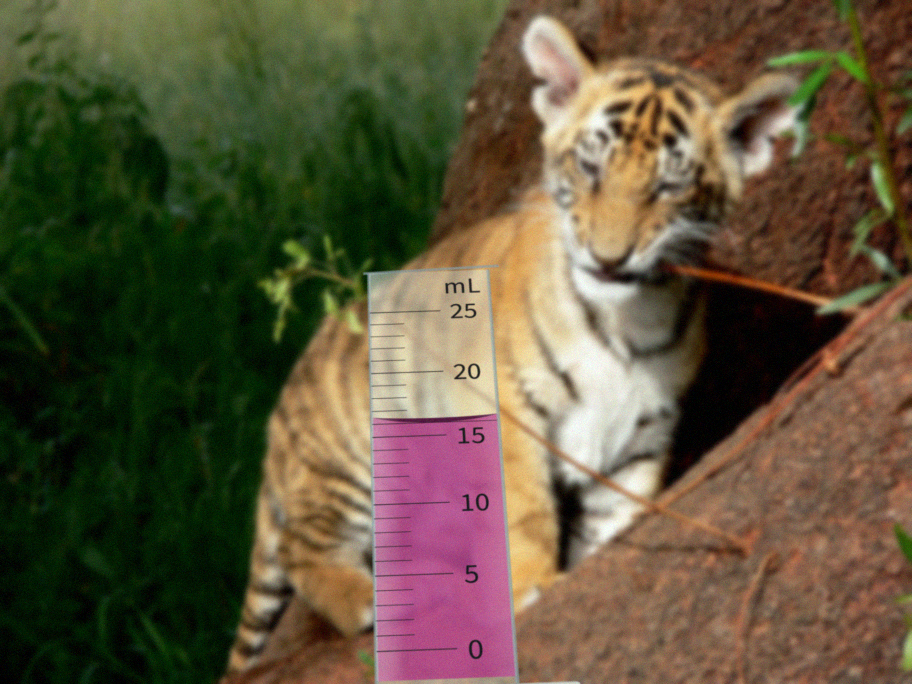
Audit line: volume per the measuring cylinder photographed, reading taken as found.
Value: 16 mL
